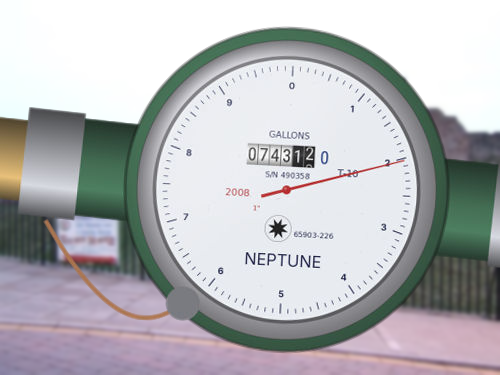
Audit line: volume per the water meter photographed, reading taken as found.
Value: 743122.0 gal
